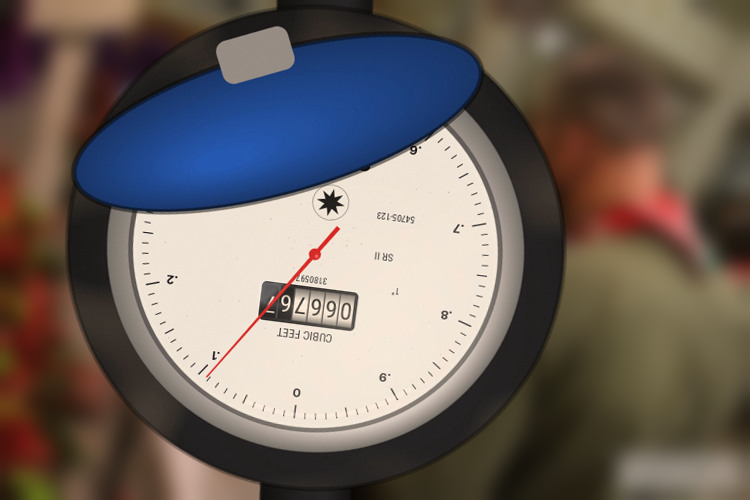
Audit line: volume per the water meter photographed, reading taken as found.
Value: 66767.09 ft³
